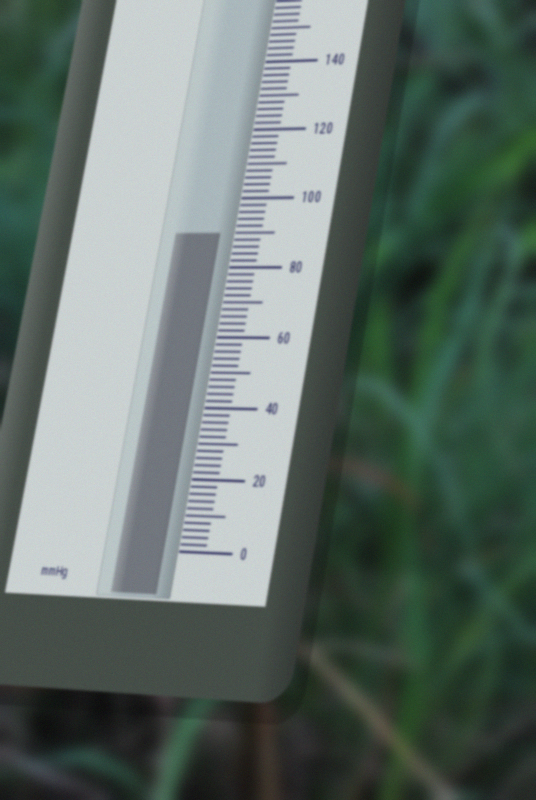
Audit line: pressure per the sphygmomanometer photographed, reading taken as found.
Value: 90 mmHg
